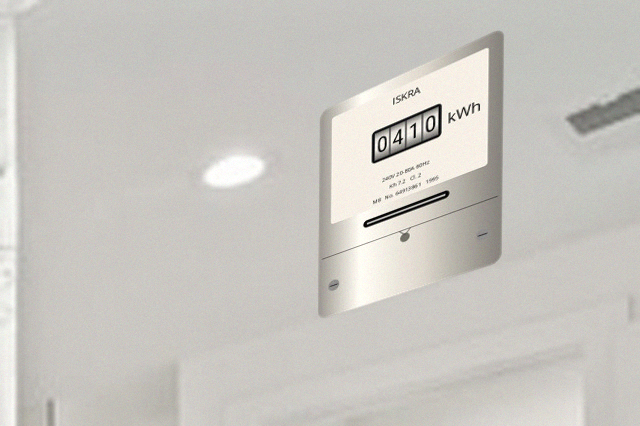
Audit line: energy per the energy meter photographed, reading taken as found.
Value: 410 kWh
